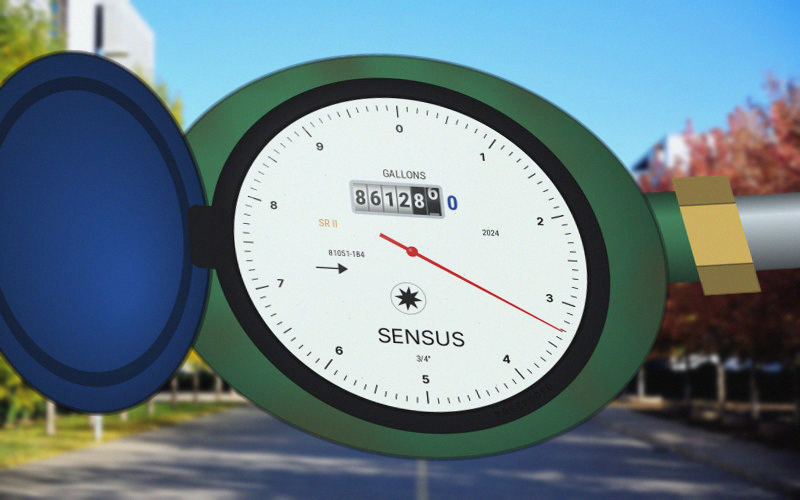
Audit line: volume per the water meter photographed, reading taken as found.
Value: 8612863.3 gal
